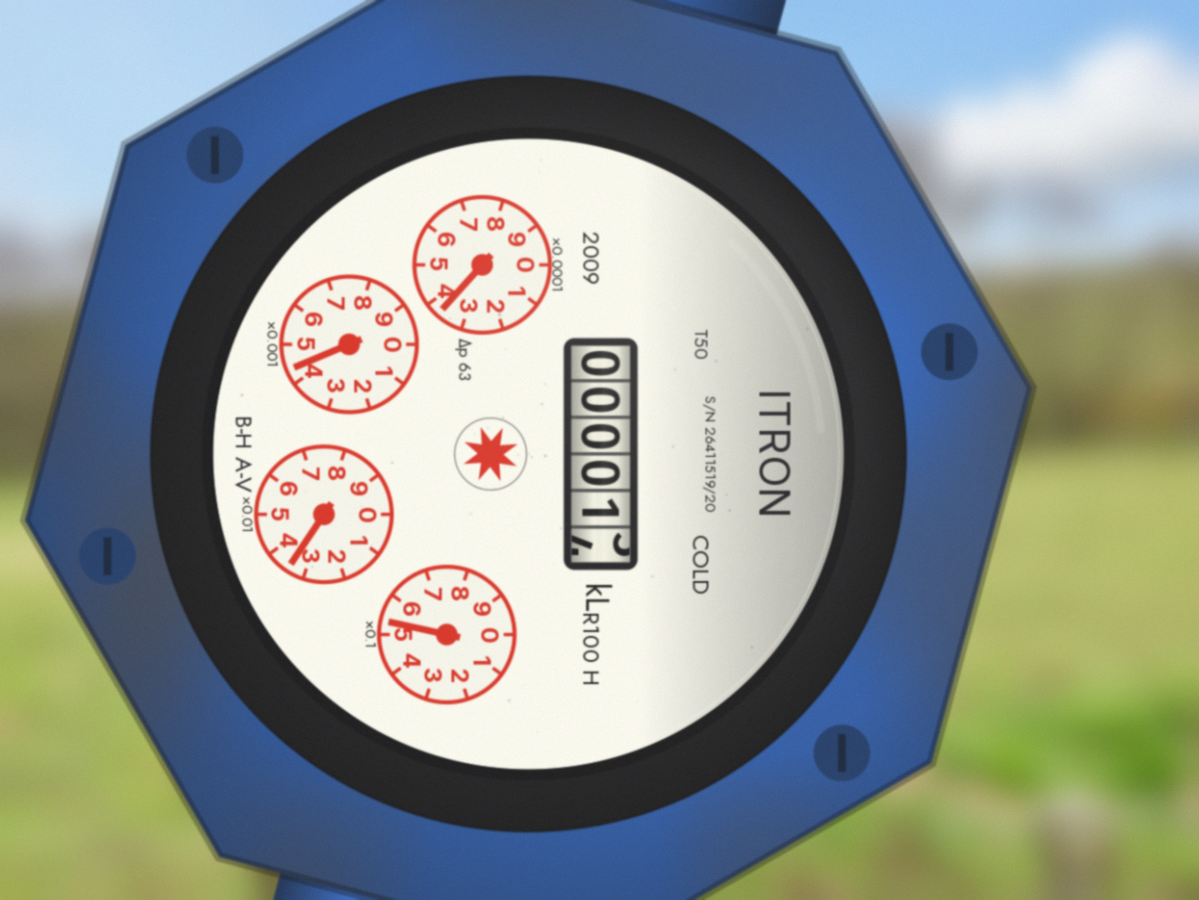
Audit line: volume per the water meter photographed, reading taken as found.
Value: 13.5343 kL
